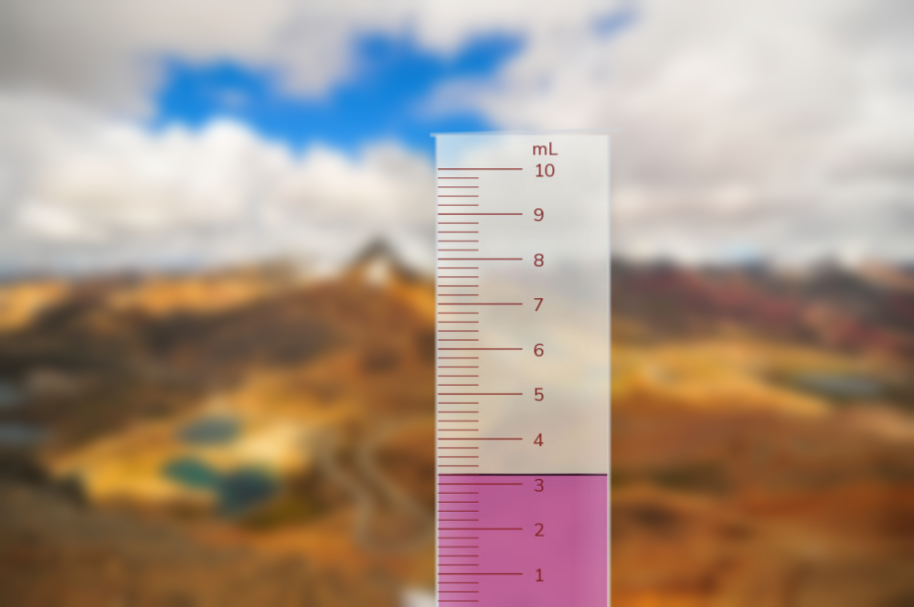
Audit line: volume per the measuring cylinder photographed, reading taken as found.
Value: 3.2 mL
